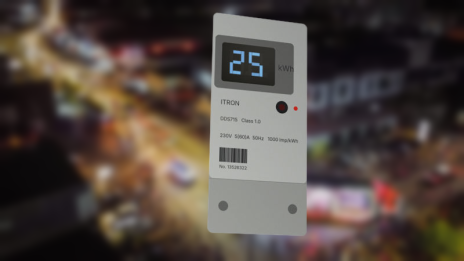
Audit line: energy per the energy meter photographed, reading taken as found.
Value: 25 kWh
